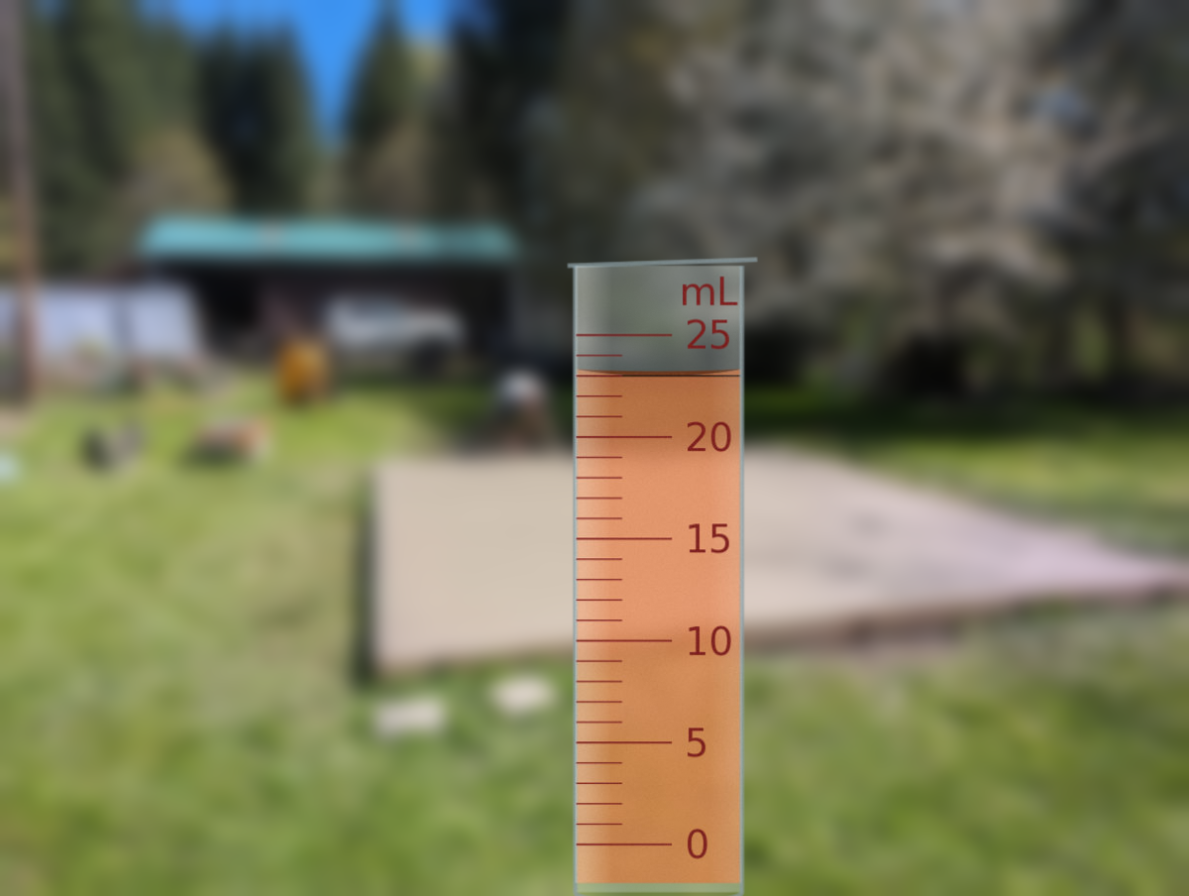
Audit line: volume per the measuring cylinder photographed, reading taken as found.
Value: 23 mL
